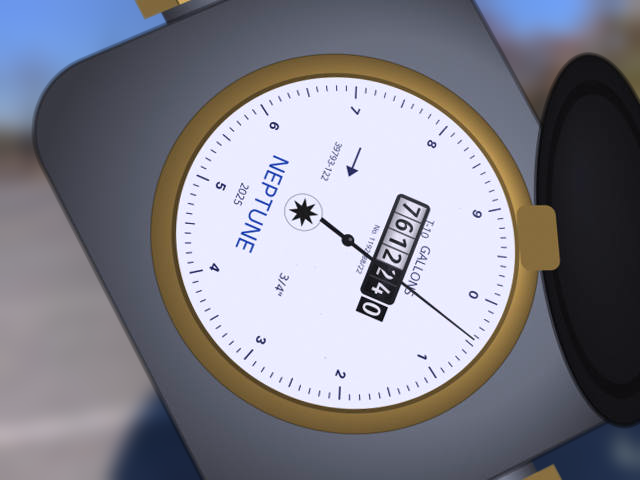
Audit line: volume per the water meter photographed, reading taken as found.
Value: 7612240.4 gal
